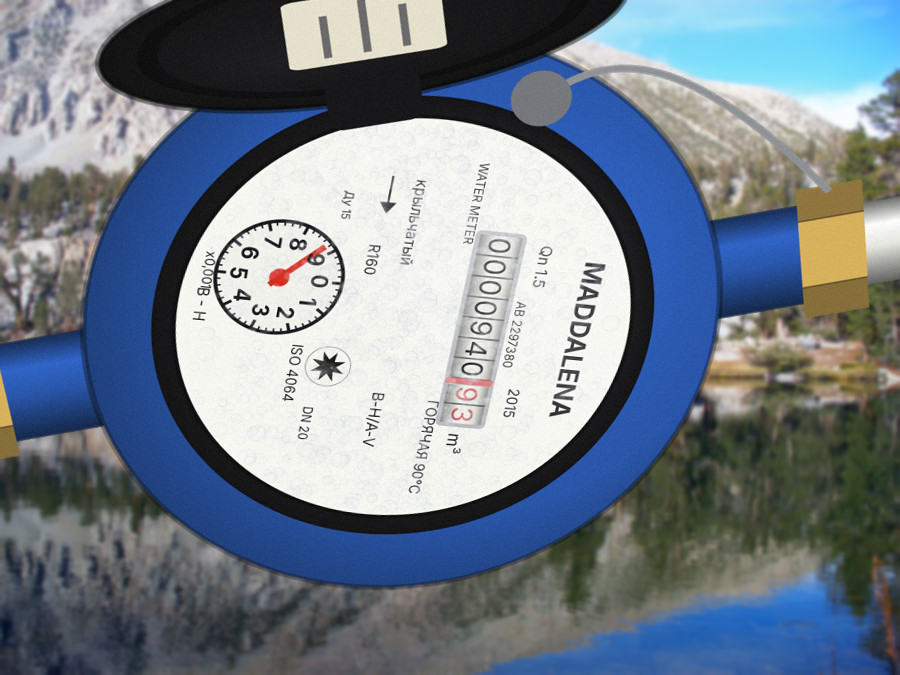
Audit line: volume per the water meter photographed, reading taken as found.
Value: 940.938 m³
